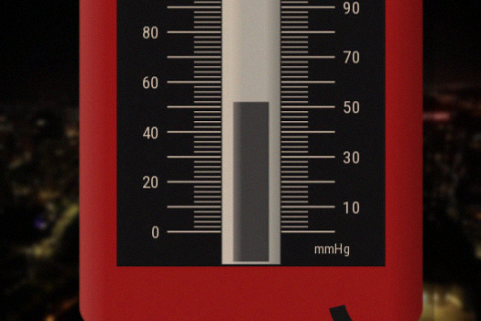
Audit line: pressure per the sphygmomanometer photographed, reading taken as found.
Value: 52 mmHg
